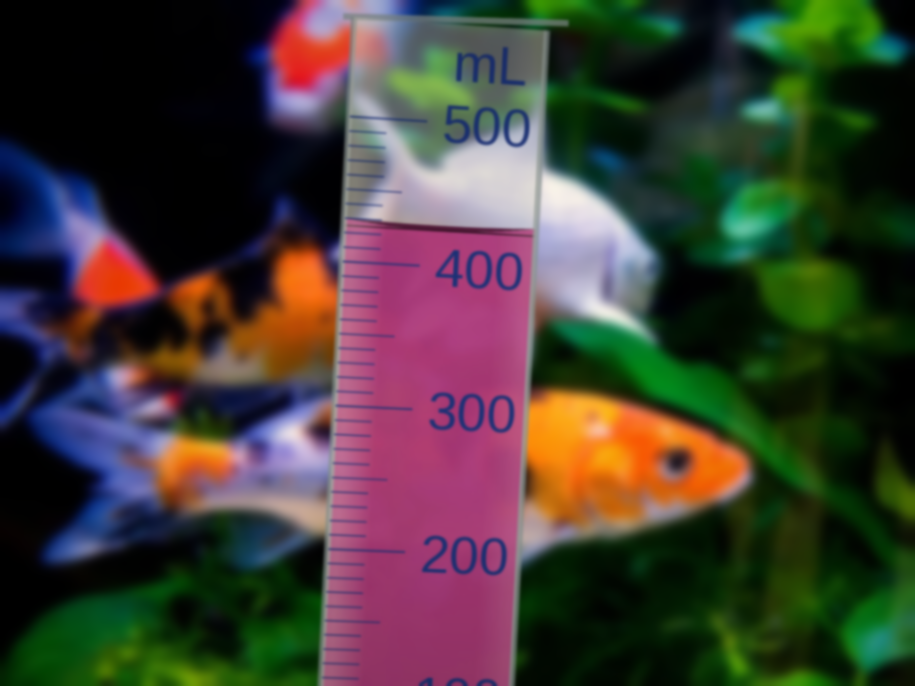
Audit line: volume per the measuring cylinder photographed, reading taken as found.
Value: 425 mL
